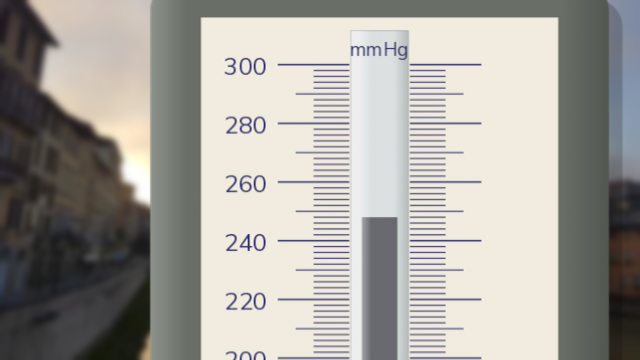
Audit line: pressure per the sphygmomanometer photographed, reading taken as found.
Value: 248 mmHg
